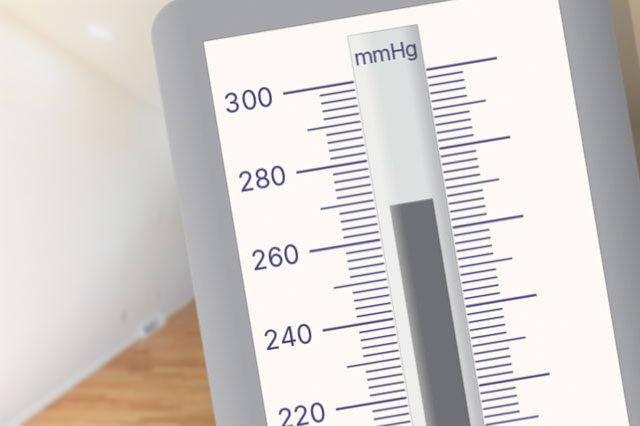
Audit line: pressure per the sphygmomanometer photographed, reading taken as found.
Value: 268 mmHg
